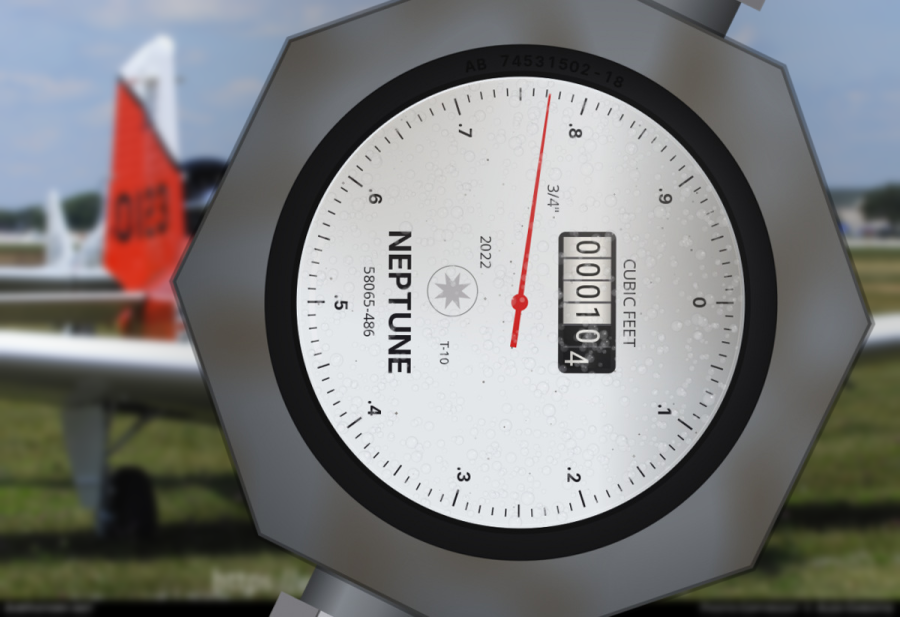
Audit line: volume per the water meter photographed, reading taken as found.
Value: 103.77 ft³
